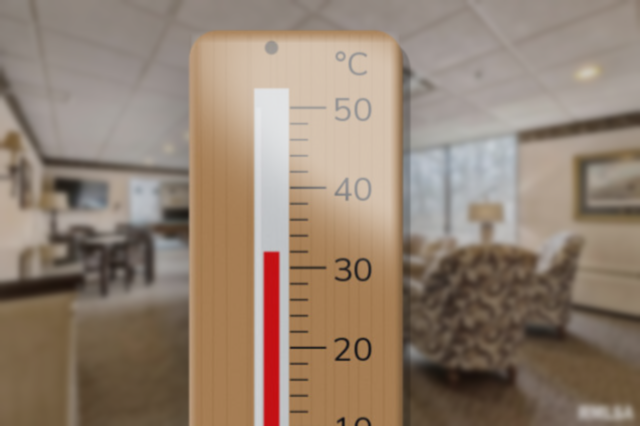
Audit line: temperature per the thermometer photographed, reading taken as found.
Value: 32 °C
